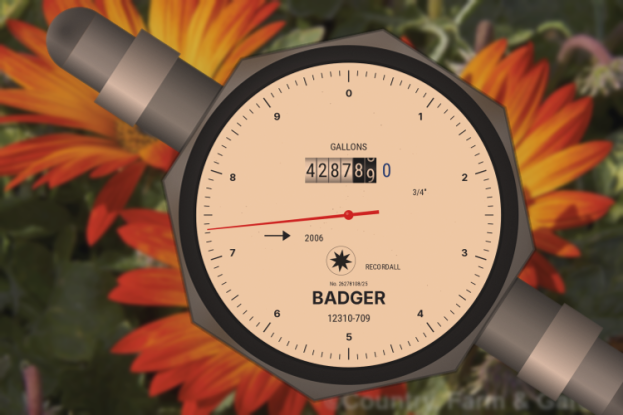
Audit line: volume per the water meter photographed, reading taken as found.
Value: 4287887.3 gal
